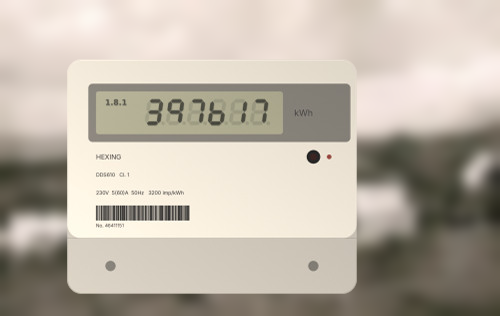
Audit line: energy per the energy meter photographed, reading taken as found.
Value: 397617 kWh
